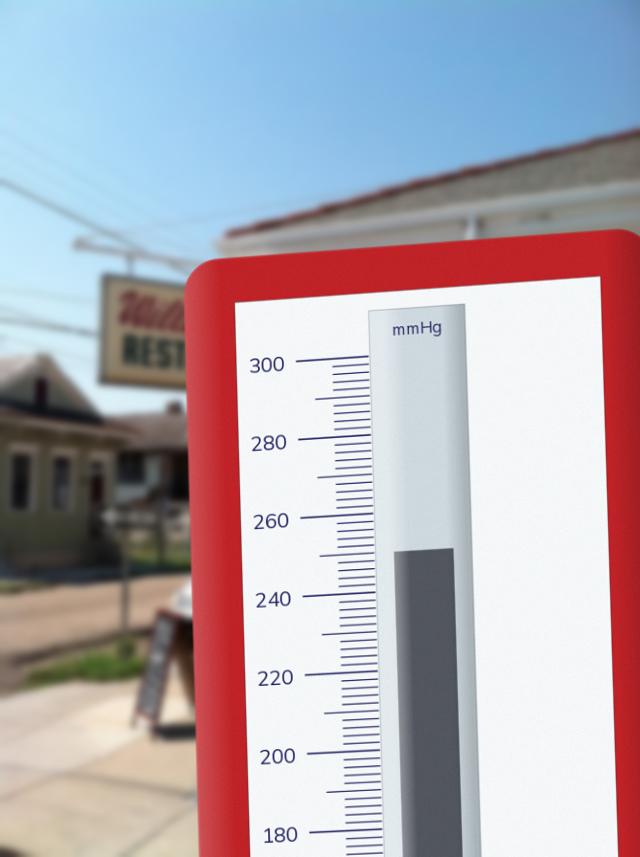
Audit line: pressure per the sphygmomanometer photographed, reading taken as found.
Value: 250 mmHg
